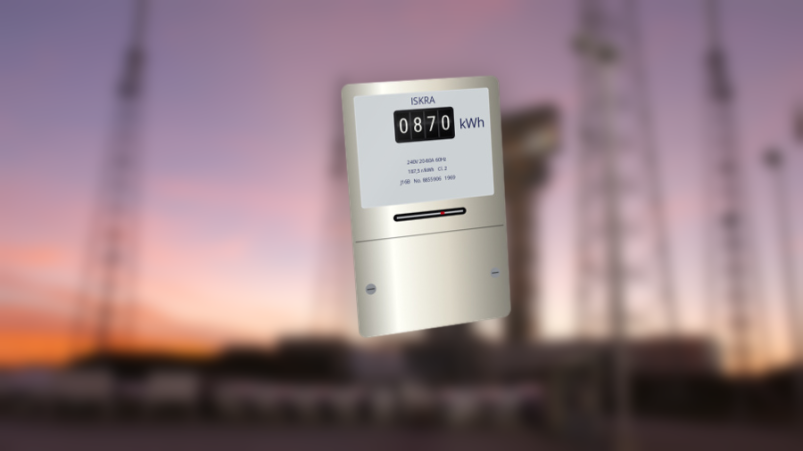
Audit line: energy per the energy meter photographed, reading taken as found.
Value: 870 kWh
